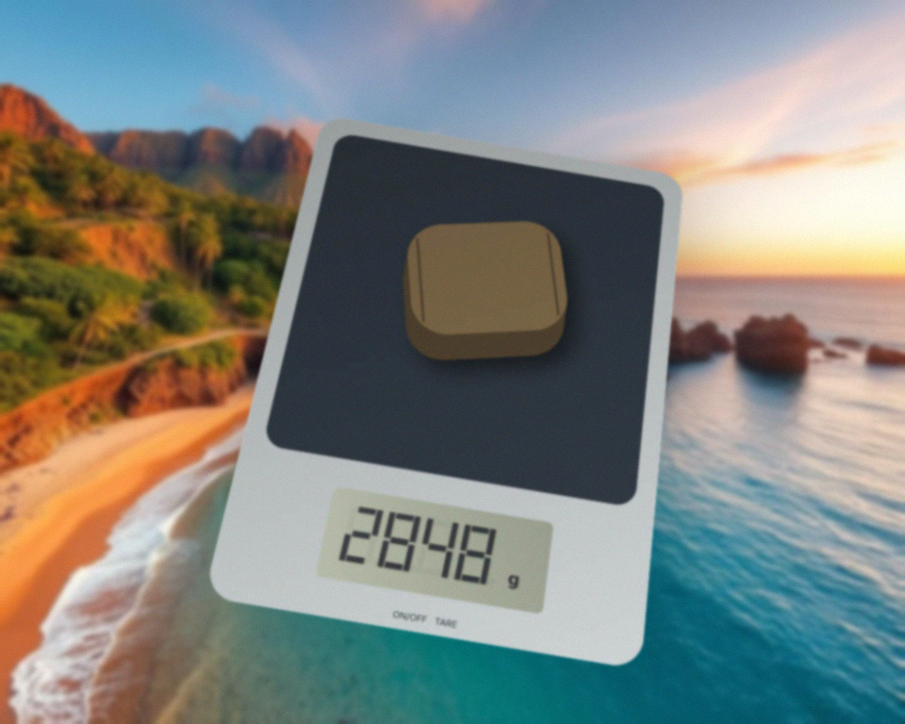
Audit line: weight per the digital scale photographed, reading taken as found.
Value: 2848 g
